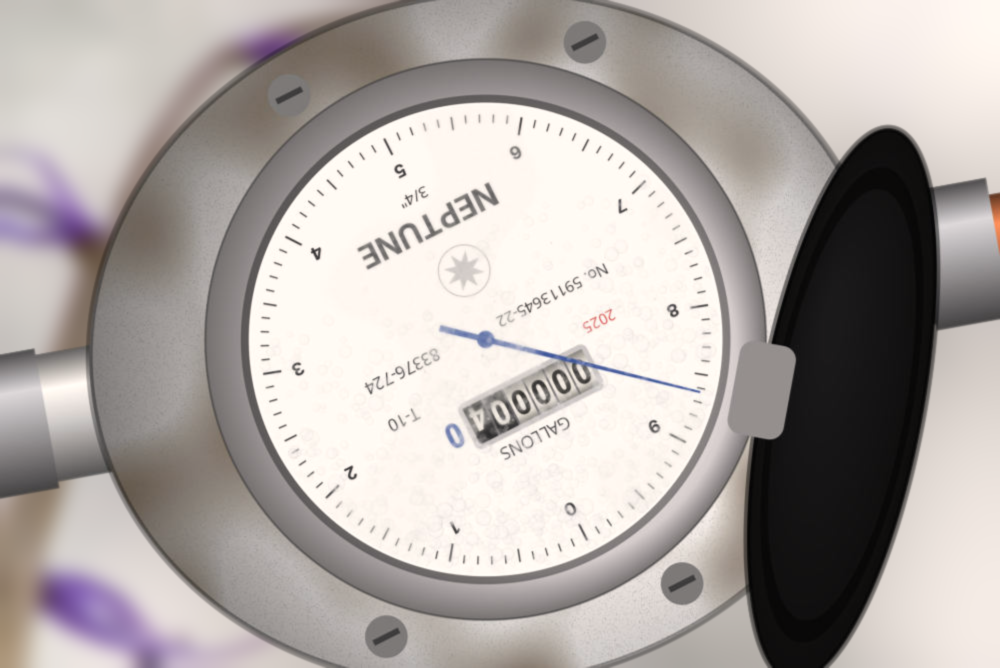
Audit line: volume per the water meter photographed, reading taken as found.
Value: 38.6 gal
